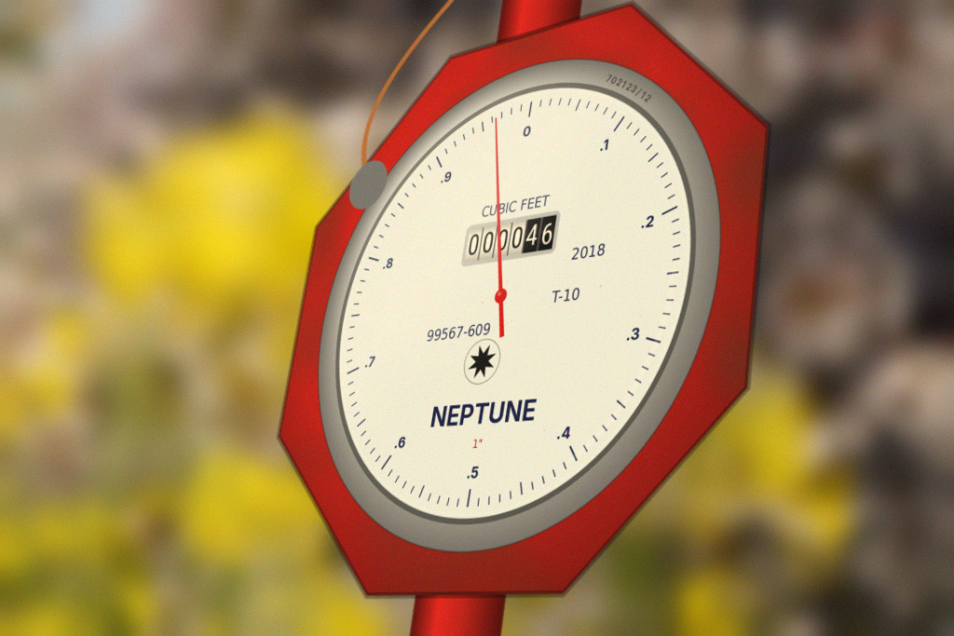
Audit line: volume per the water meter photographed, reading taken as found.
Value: 45.96 ft³
